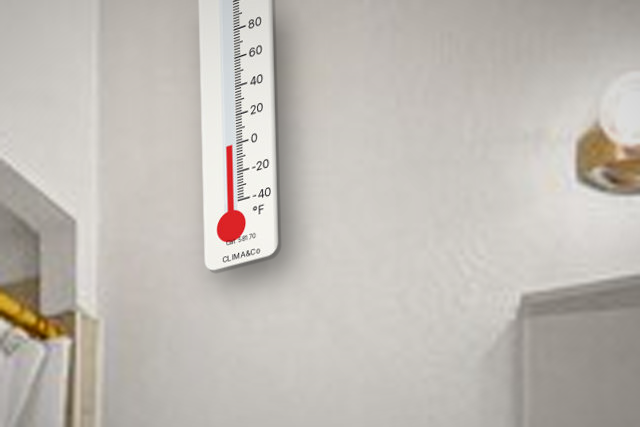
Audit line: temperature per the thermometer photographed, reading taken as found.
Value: 0 °F
